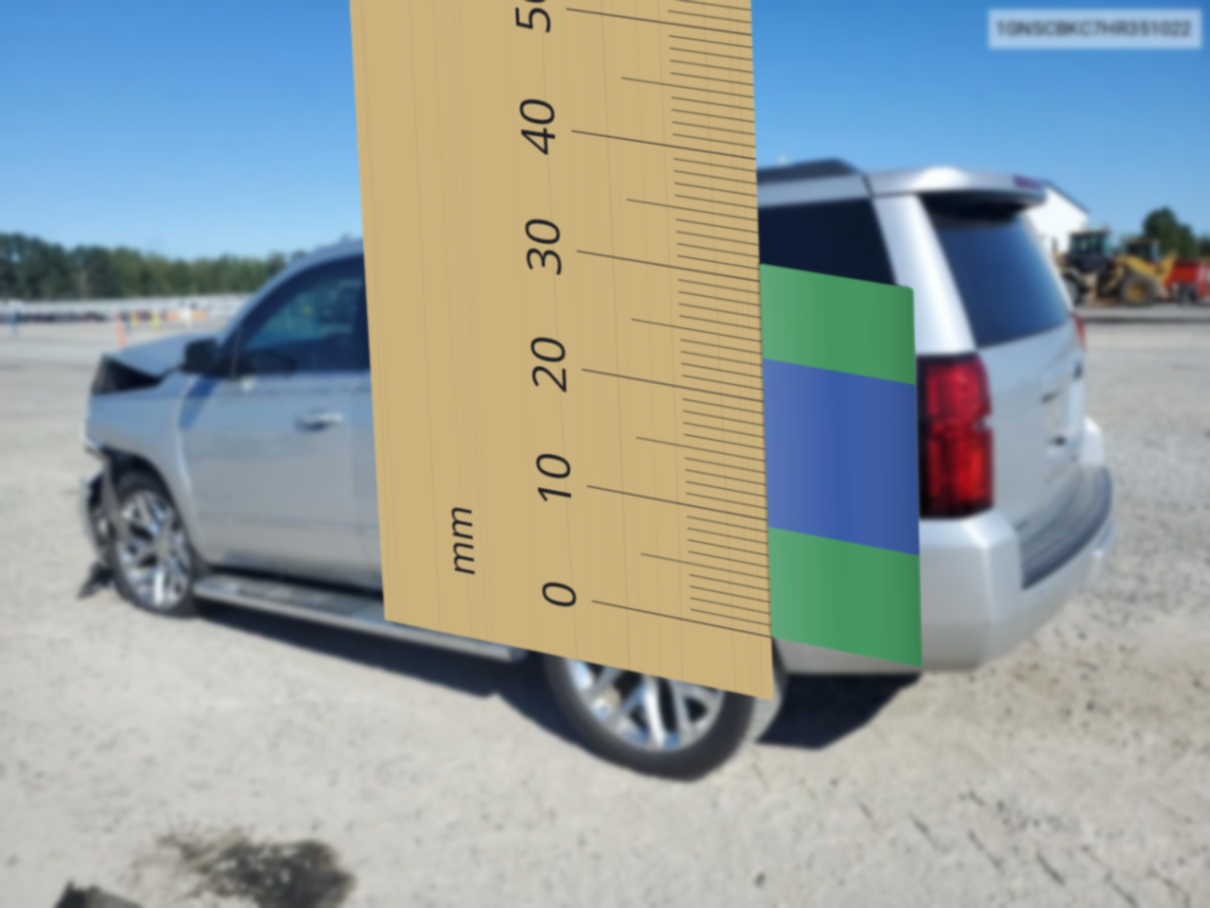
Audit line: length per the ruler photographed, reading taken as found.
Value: 31.5 mm
